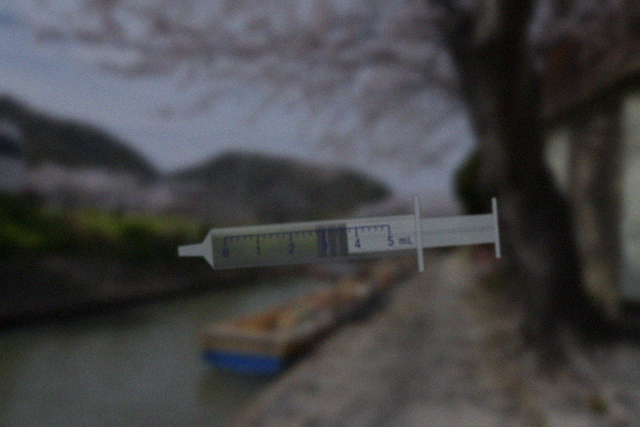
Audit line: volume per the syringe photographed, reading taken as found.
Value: 2.8 mL
